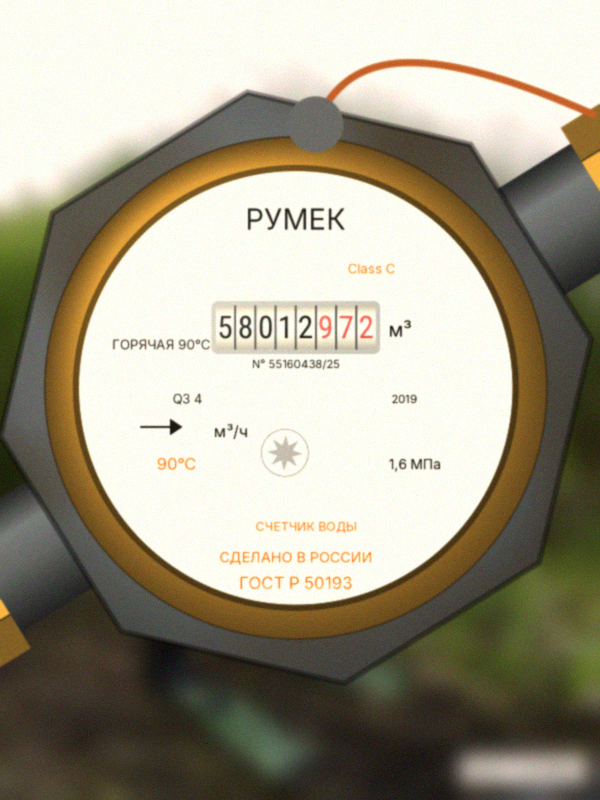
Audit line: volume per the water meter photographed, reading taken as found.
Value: 58012.972 m³
